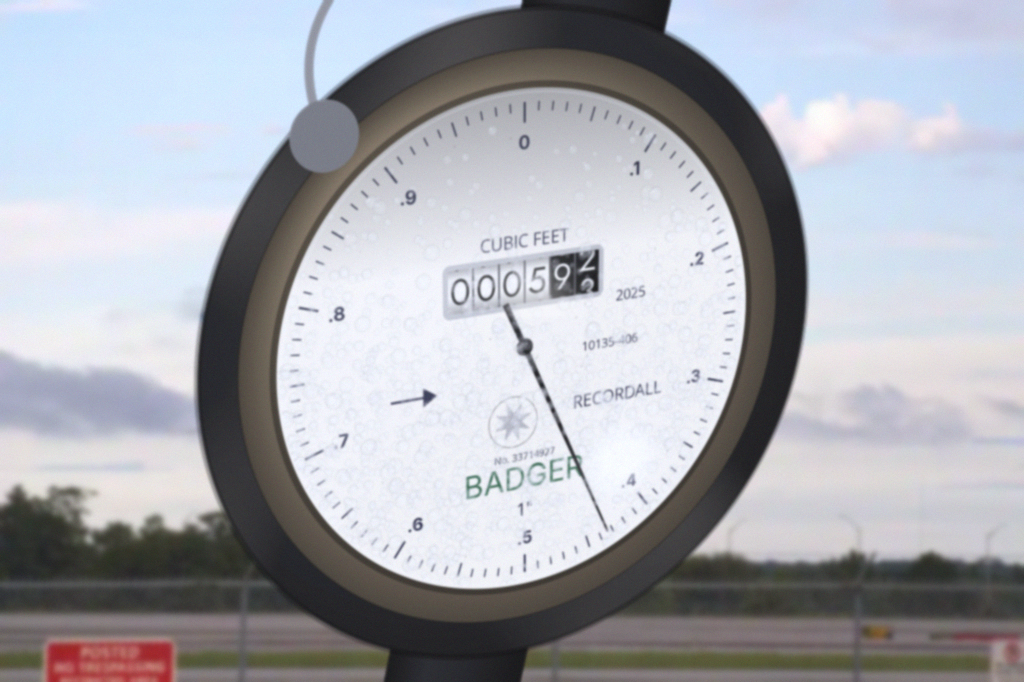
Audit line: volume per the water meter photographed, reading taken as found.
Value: 592.43 ft³
